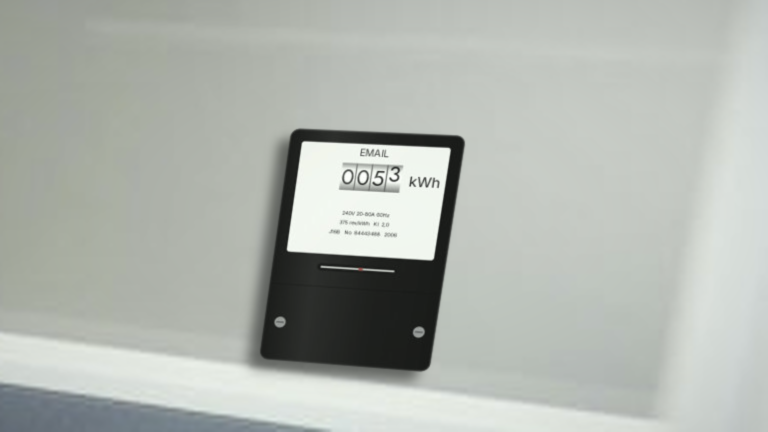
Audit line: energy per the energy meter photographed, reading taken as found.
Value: 53 kWh
